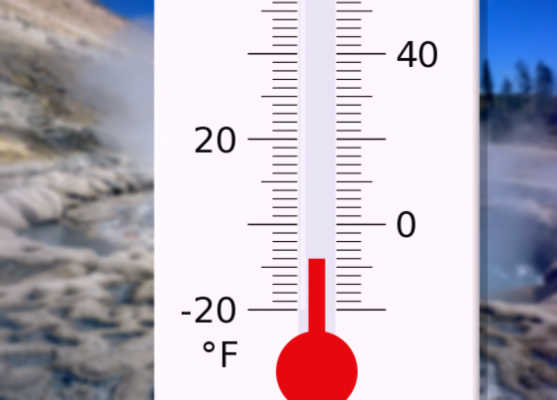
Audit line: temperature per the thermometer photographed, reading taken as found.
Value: -8 °F
